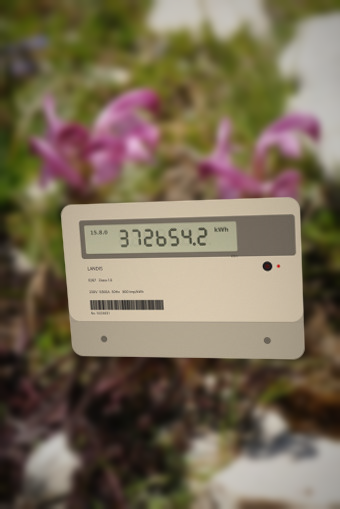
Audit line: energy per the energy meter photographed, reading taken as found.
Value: 372654.2 kWh
